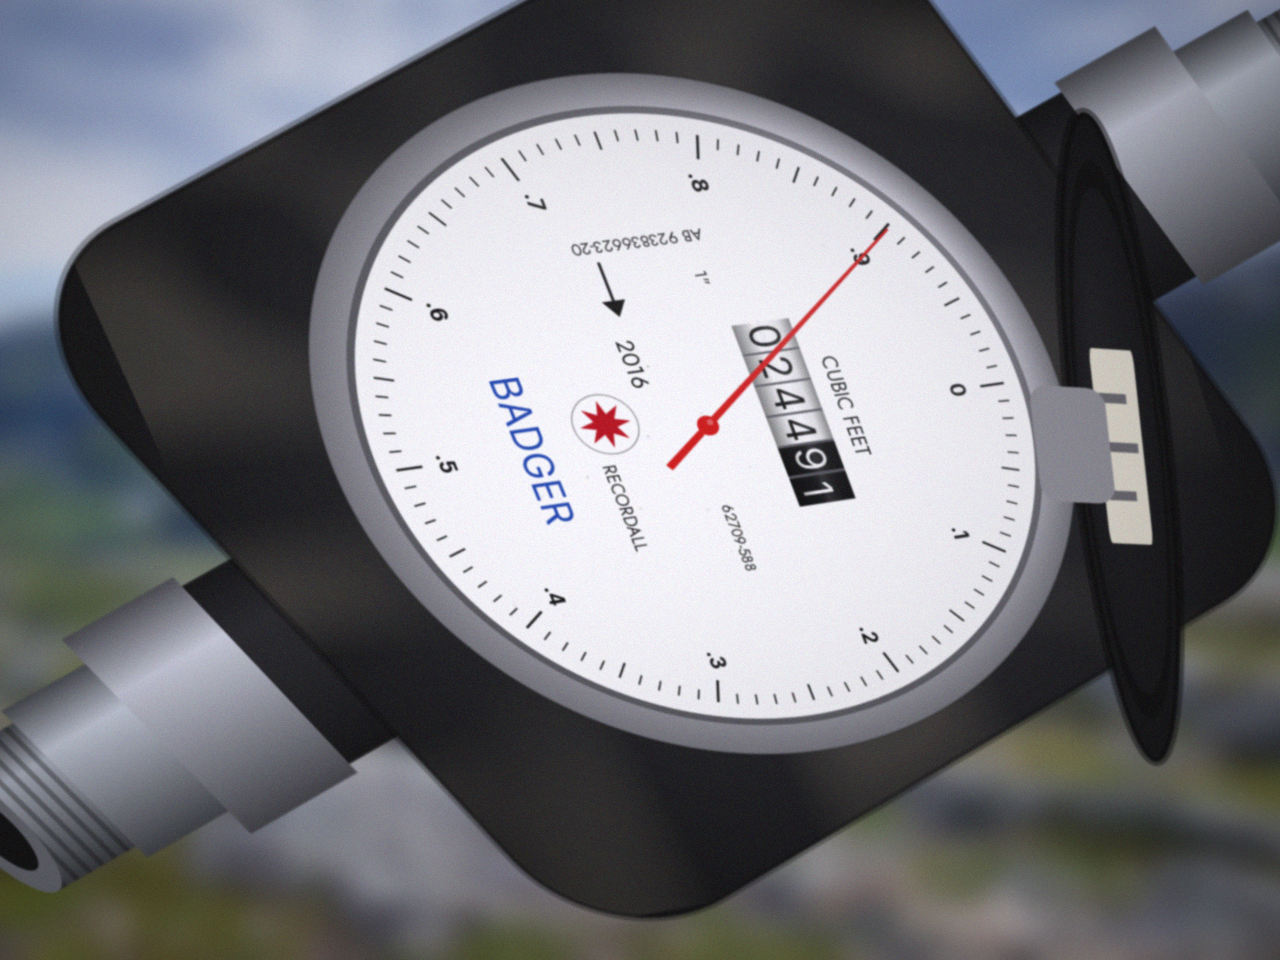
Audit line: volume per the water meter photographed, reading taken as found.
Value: 24490.90 ft³
